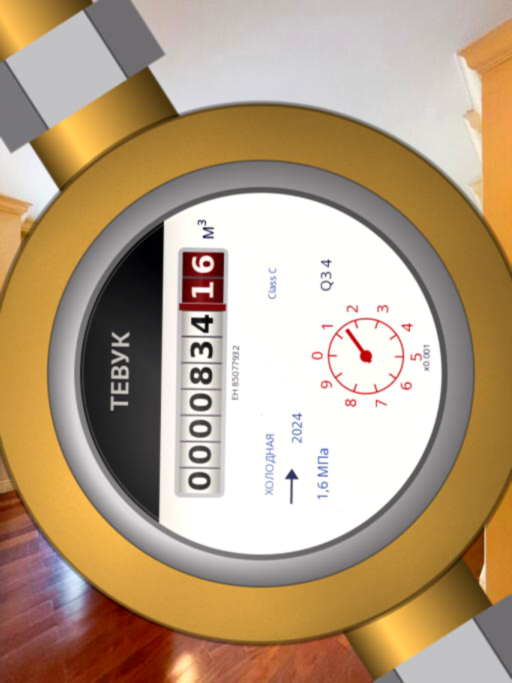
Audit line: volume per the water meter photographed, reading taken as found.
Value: 834.161 m³
